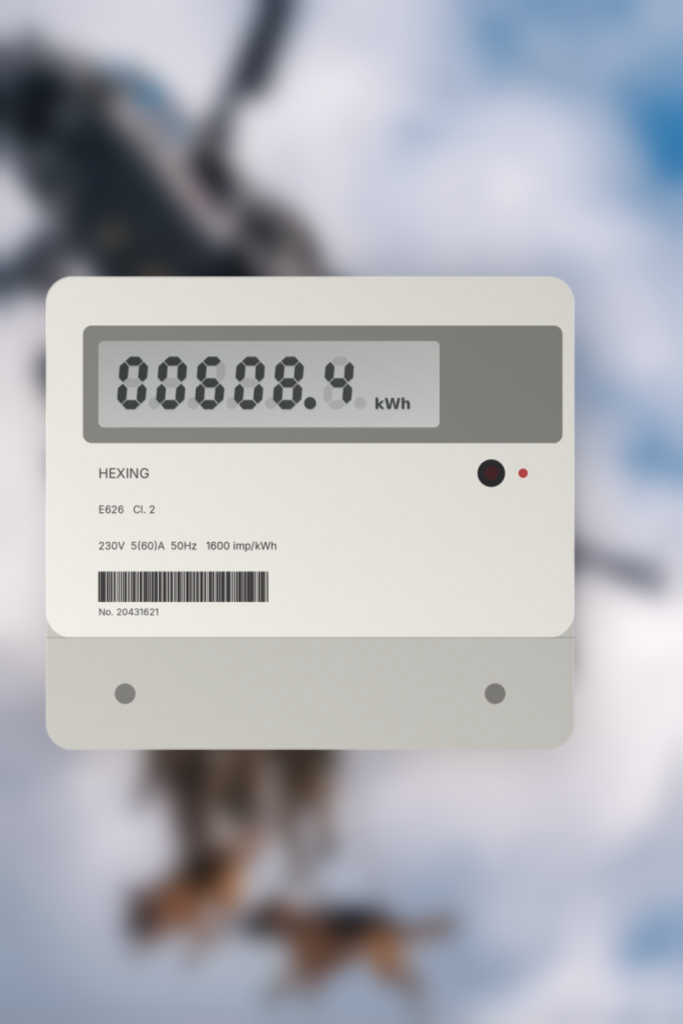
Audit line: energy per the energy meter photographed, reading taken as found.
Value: 608.4 kWh
